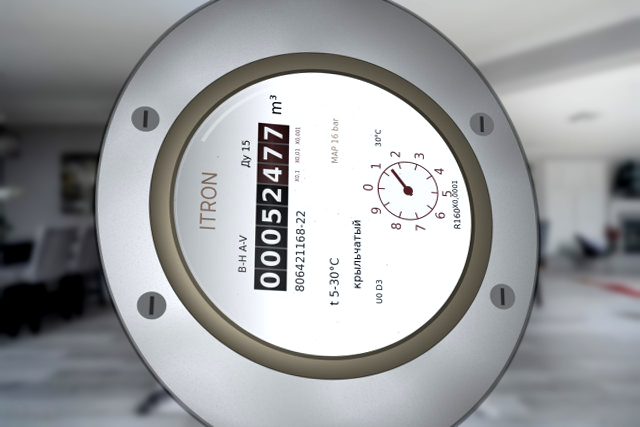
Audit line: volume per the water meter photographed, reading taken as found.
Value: 52.4771 m³
